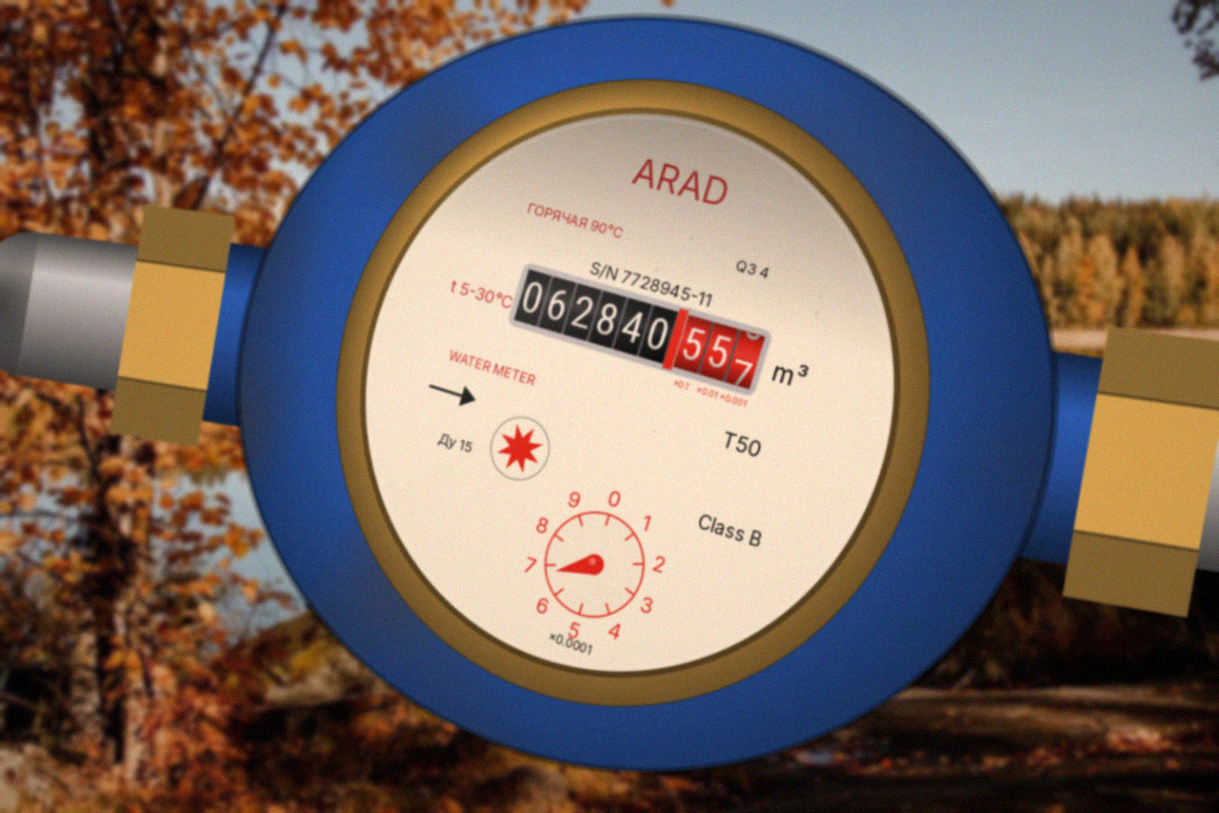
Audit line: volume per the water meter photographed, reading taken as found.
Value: 62840.5566 m³
